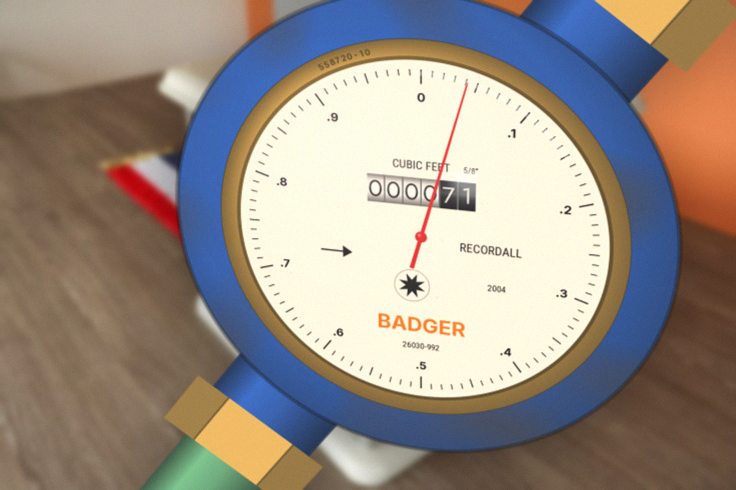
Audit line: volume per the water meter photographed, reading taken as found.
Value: 71.04 ft³
